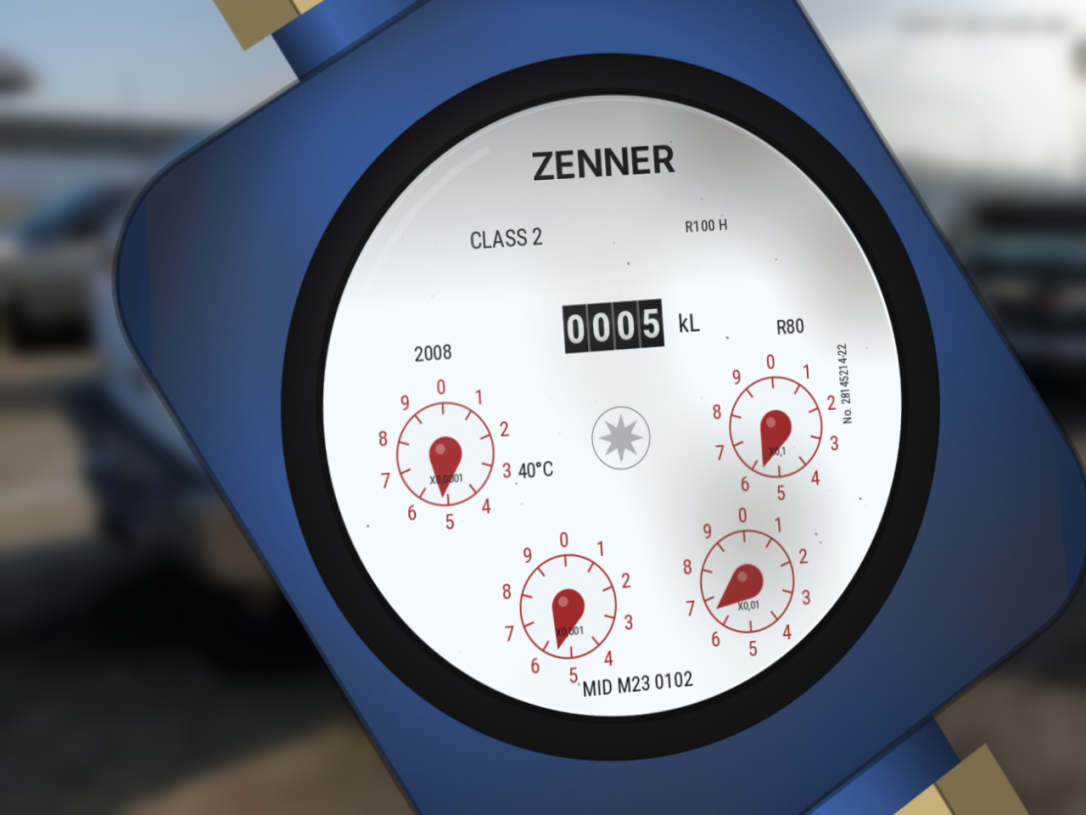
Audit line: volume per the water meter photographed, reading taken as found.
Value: 5.5655 kL
